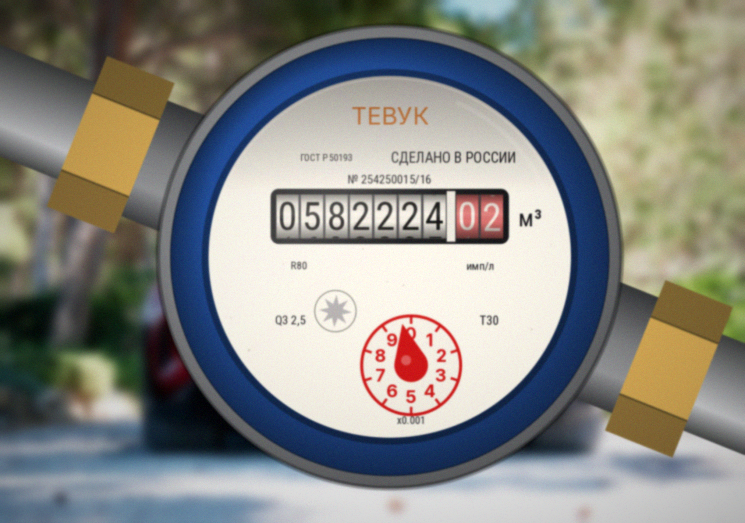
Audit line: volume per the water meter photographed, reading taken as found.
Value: 582224.019 m³
